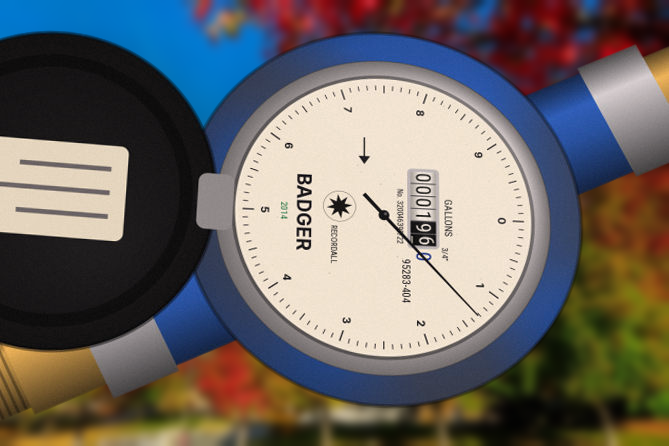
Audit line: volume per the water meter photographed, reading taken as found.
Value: 1961.3 gal
